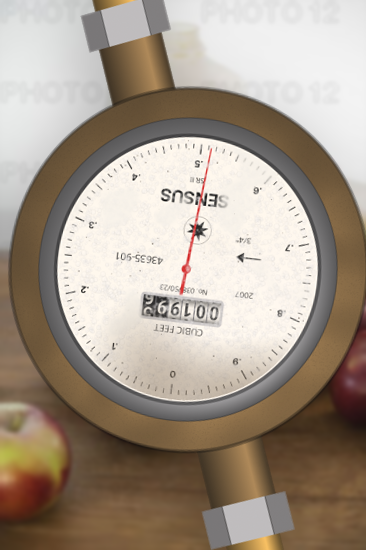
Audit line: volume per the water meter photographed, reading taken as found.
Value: 1995.51 ft³
